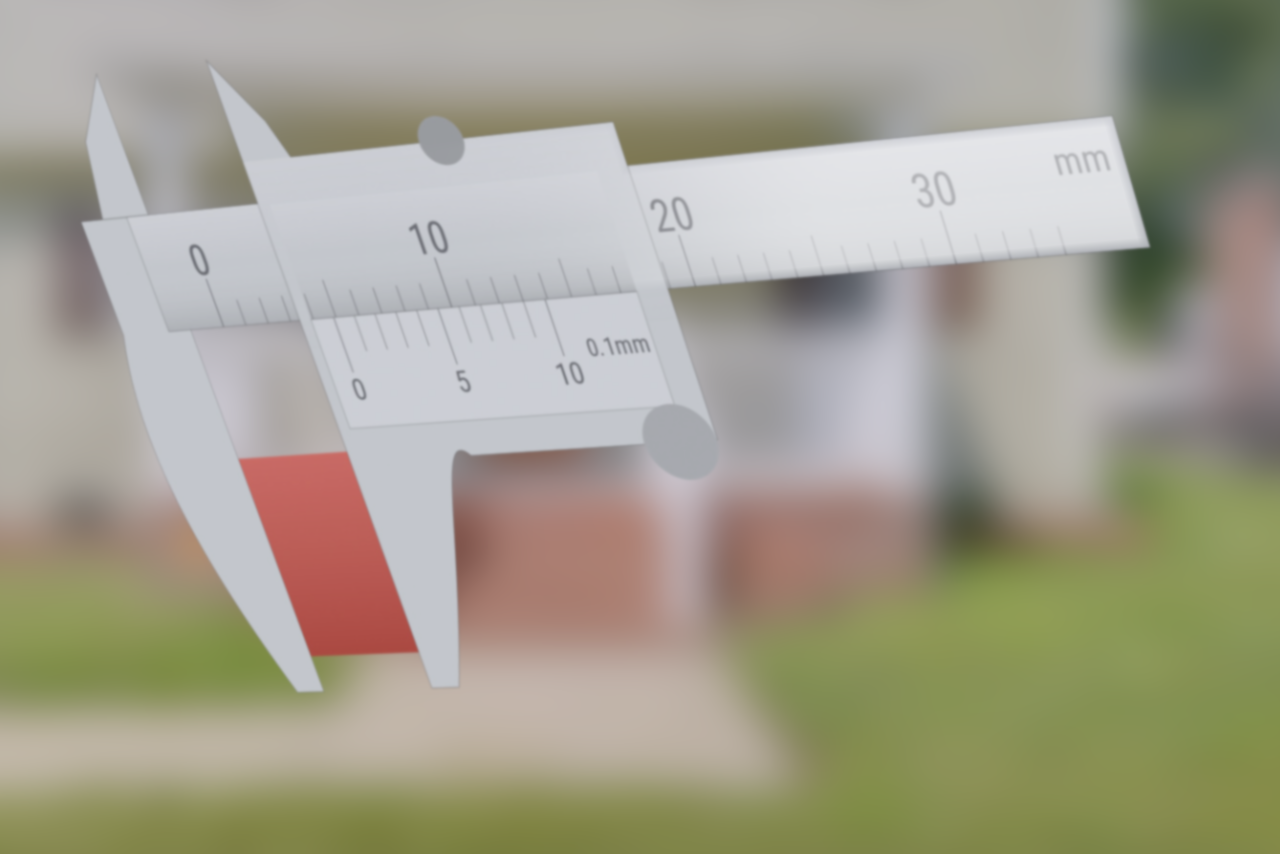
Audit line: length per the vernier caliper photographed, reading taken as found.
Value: 4.9 mm
